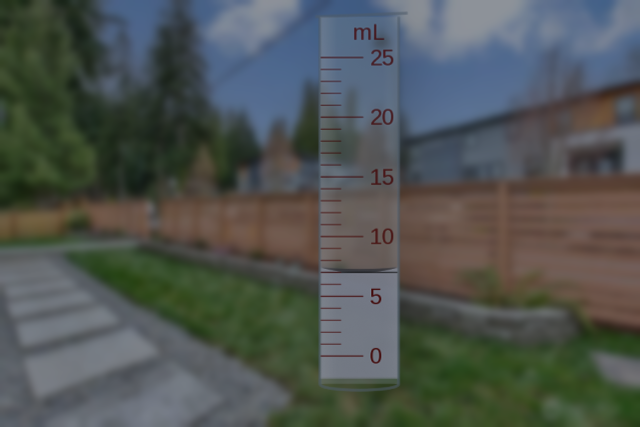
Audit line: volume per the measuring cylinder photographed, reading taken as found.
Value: 7 mL
